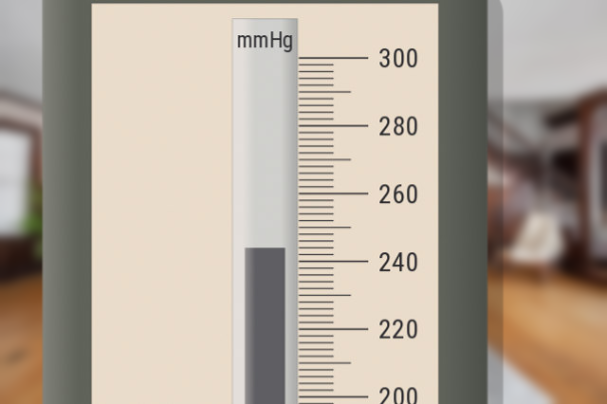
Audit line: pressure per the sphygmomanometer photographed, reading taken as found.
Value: 244 mmHg
